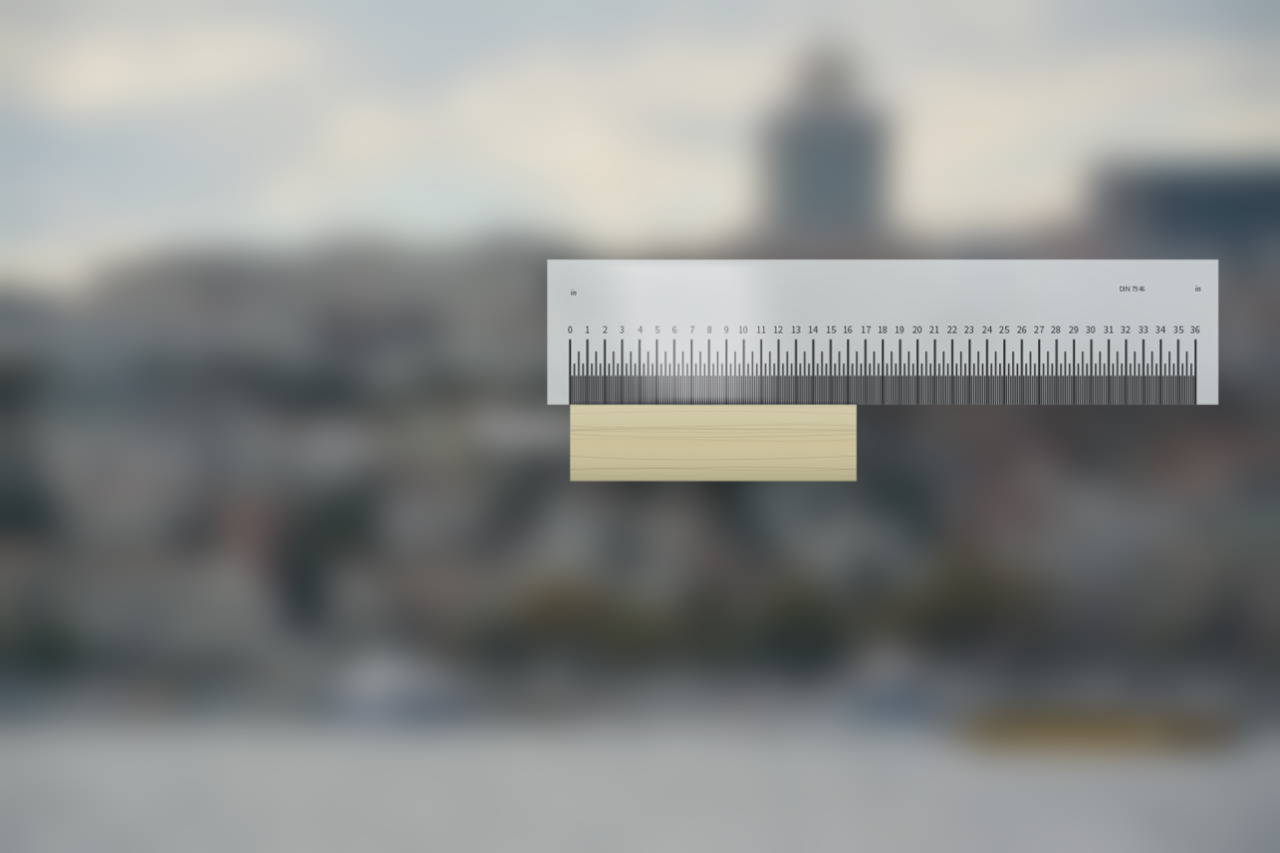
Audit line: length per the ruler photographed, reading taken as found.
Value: 16.5 in
